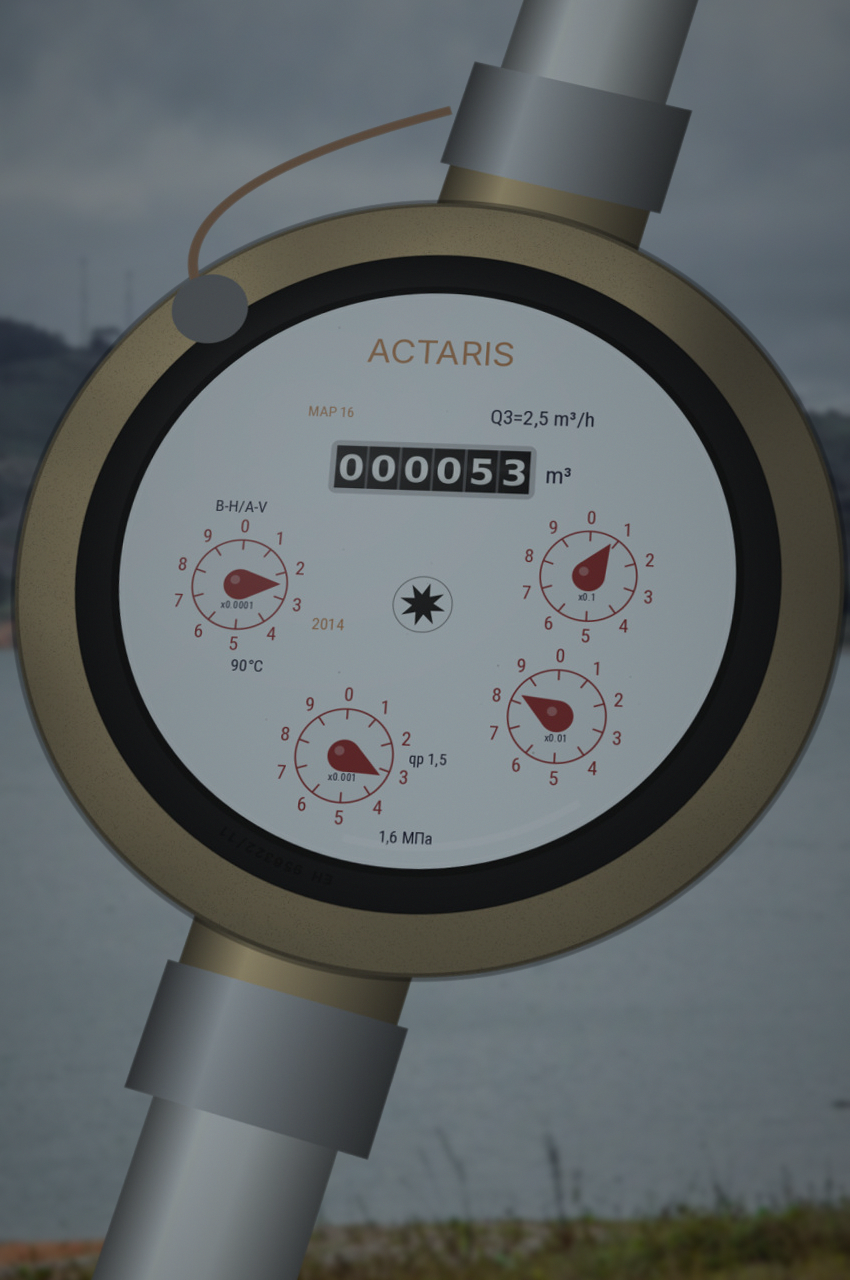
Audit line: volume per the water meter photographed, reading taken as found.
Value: 53.0832 m³
